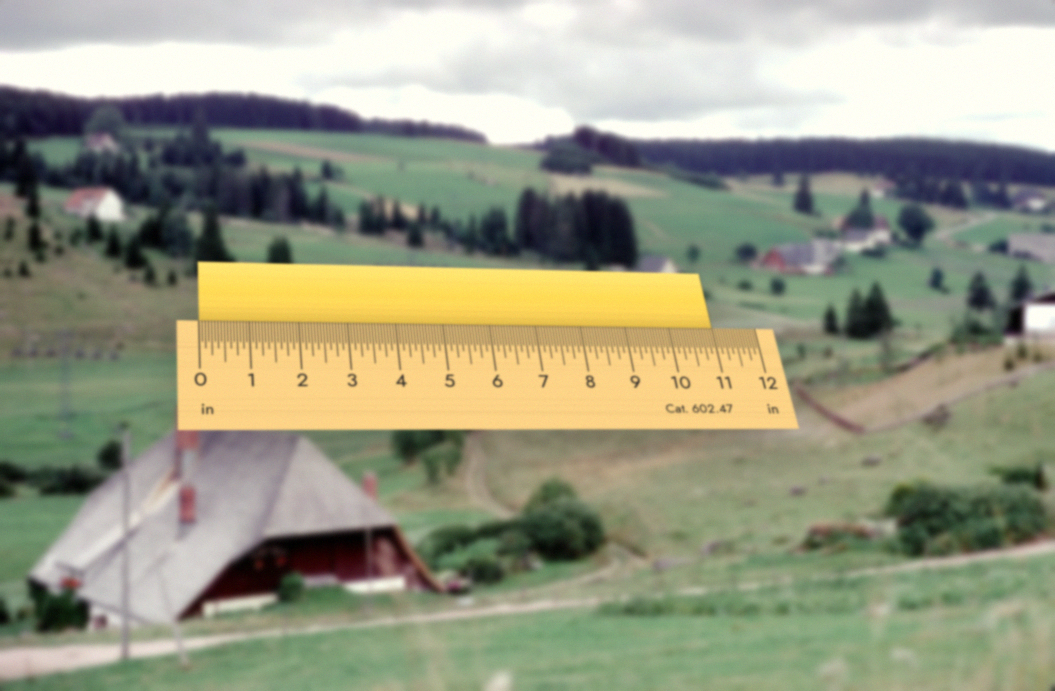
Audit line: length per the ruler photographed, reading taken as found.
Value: 11 in
